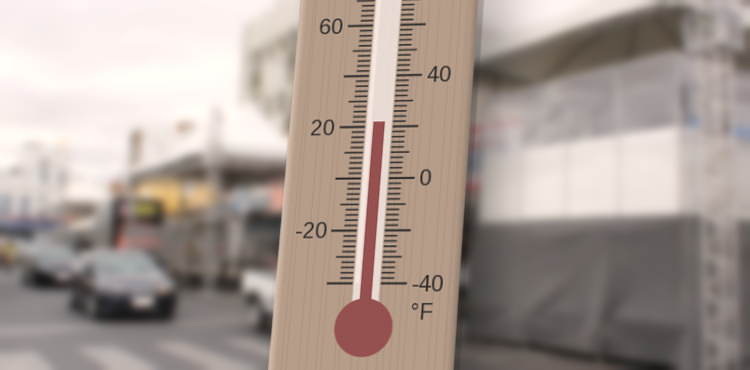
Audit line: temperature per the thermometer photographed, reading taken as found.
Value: 22 °F
